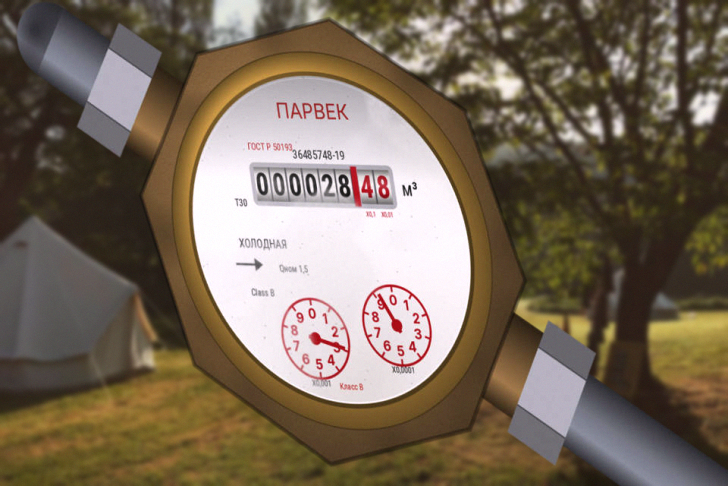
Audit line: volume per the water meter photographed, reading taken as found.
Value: 28.4829 m³
